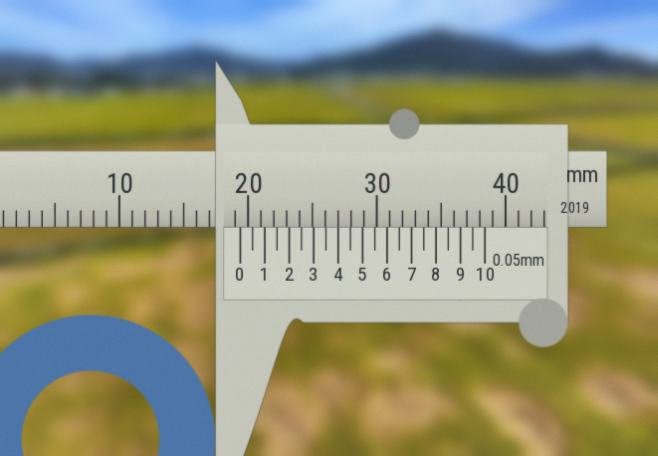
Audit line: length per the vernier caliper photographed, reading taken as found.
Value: 19.4 mm
